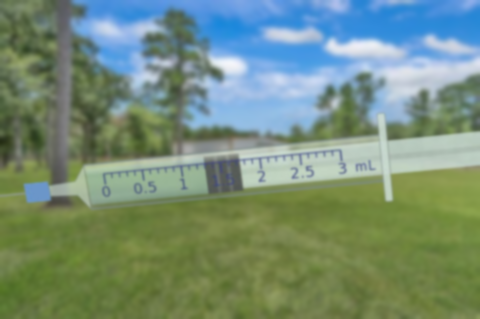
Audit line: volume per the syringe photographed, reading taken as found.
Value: 1.3 mL
